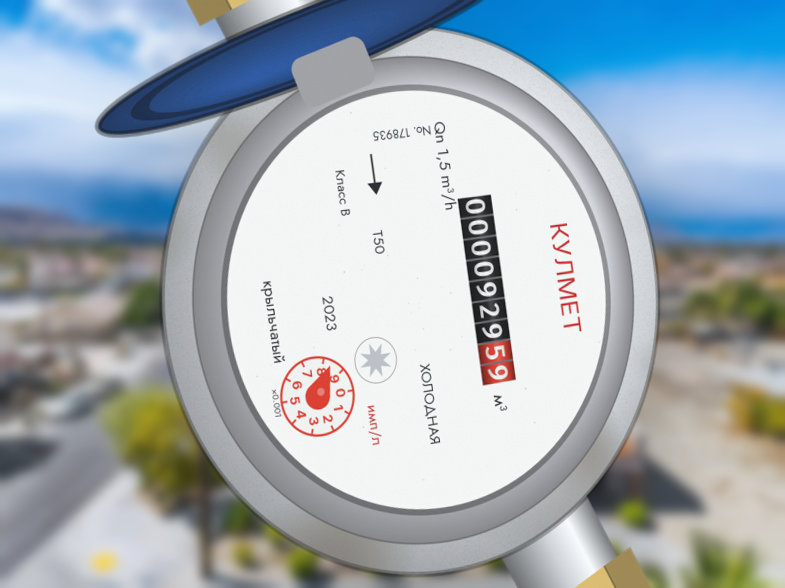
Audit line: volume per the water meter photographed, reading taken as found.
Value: 929.598 m³
